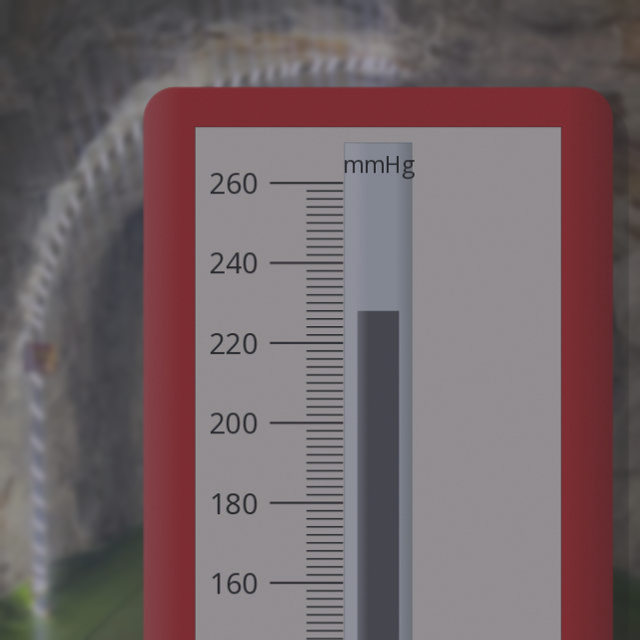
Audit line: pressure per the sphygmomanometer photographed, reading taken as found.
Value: 228 mmHg
